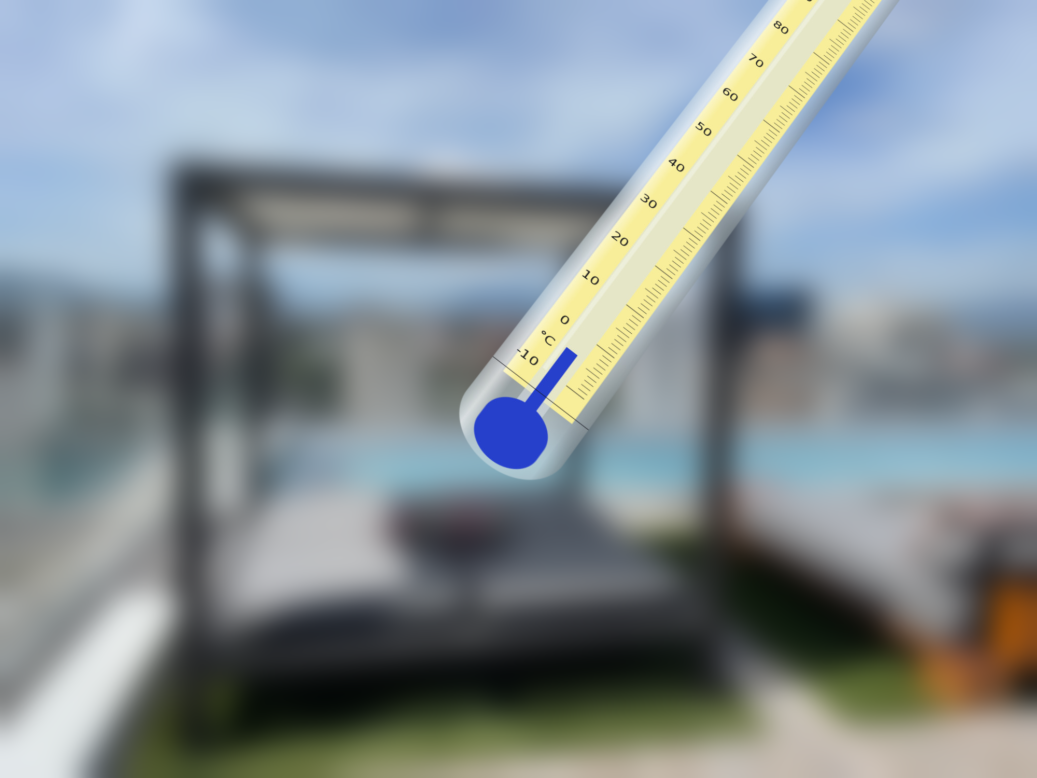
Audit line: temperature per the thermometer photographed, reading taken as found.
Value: -4 °C
